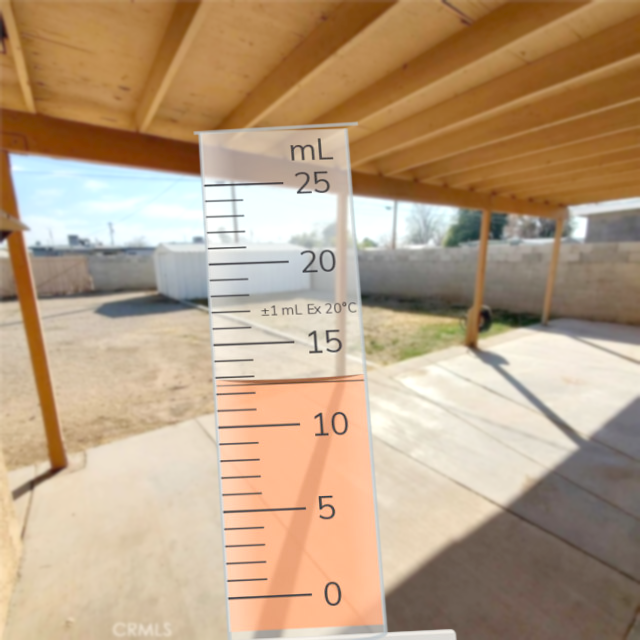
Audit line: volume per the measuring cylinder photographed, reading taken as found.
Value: 12.5 mL
